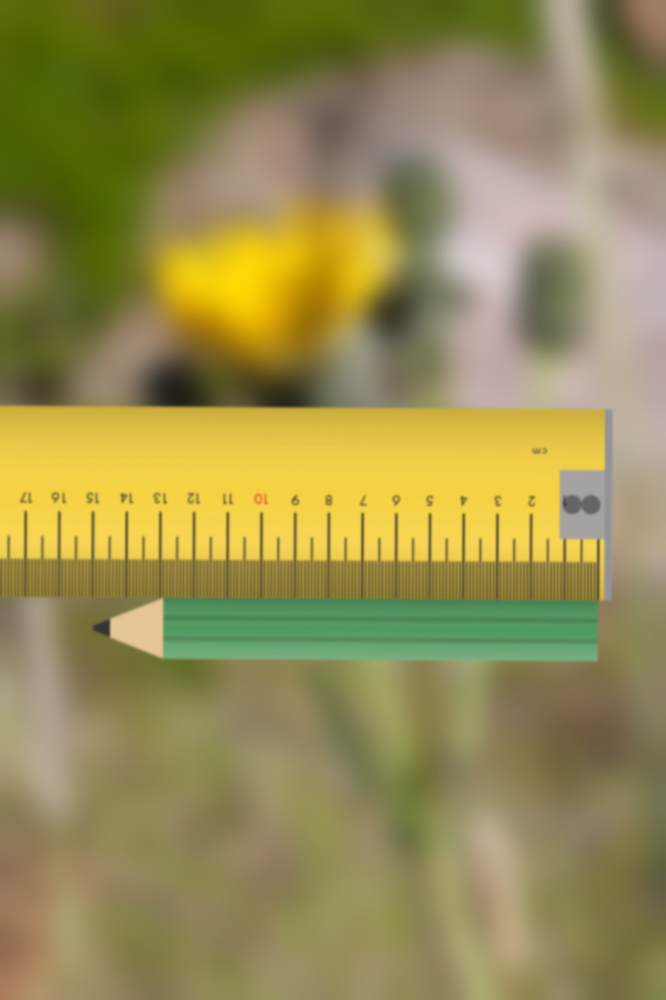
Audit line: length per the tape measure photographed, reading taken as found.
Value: 15 cm
